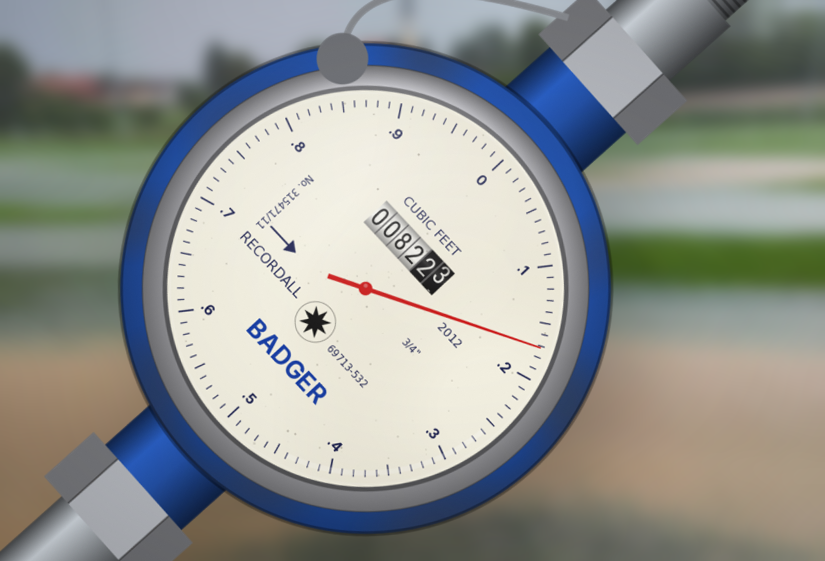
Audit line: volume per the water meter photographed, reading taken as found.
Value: 8223.17 ft³
